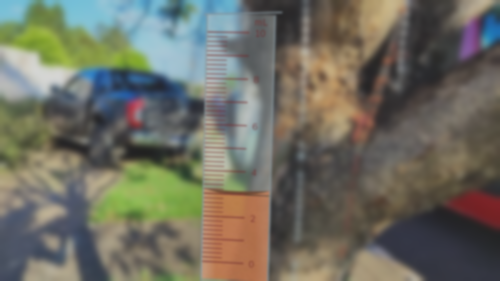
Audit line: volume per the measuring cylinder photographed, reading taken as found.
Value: 3 mL
